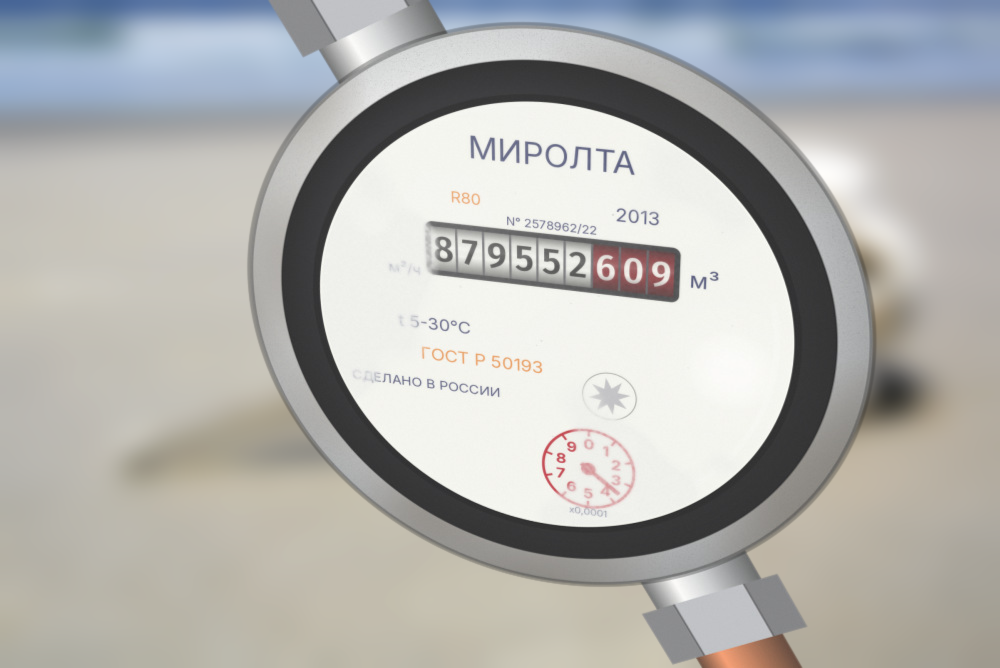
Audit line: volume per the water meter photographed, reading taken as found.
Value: 879552.6093 m³
